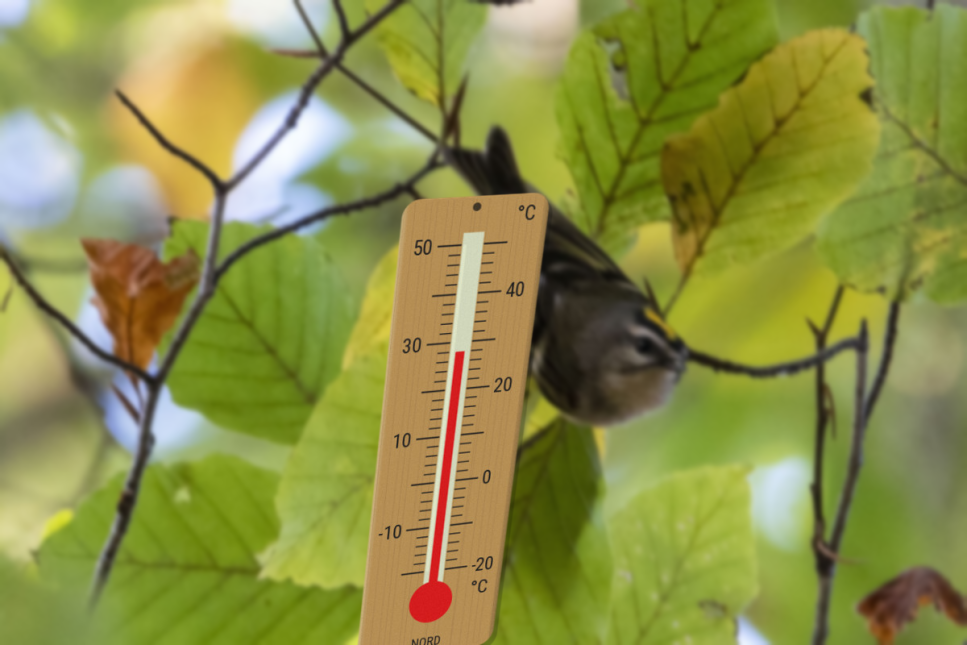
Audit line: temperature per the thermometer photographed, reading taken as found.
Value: 28 °C
